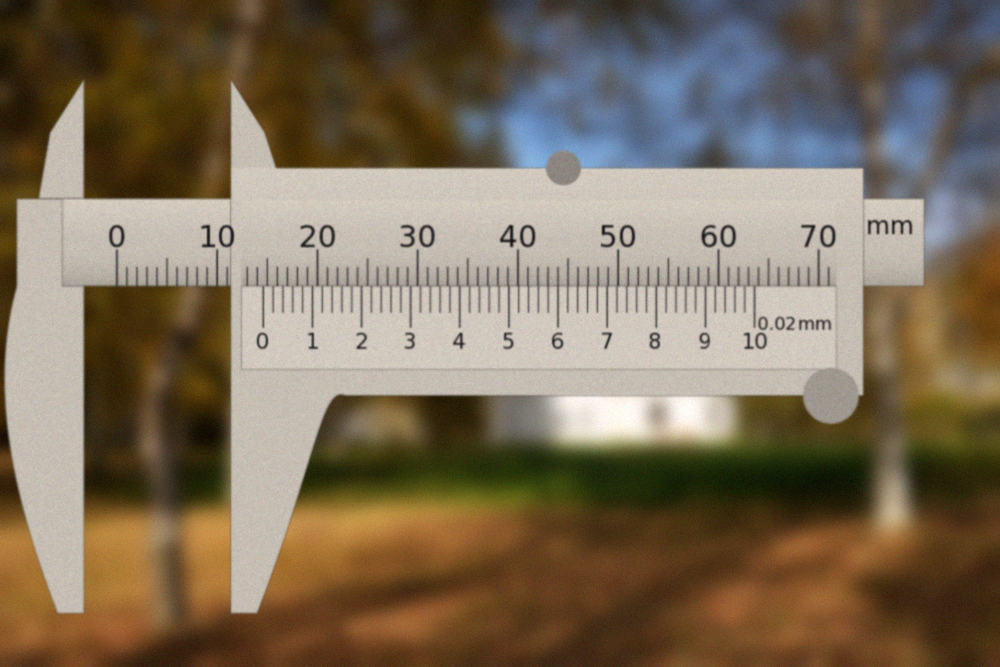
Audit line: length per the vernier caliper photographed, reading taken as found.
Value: 14.6 mm
